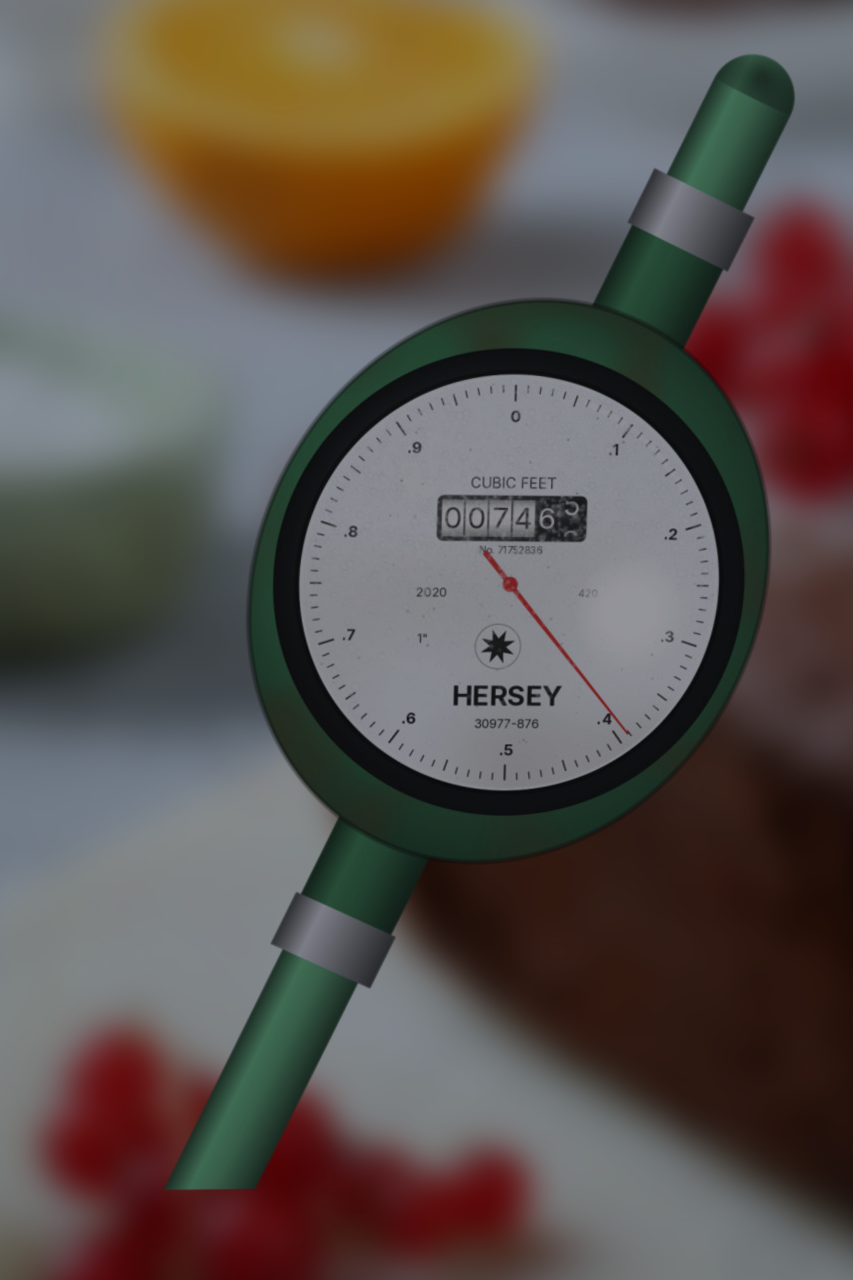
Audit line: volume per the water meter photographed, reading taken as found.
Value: 7465.39 ft³
